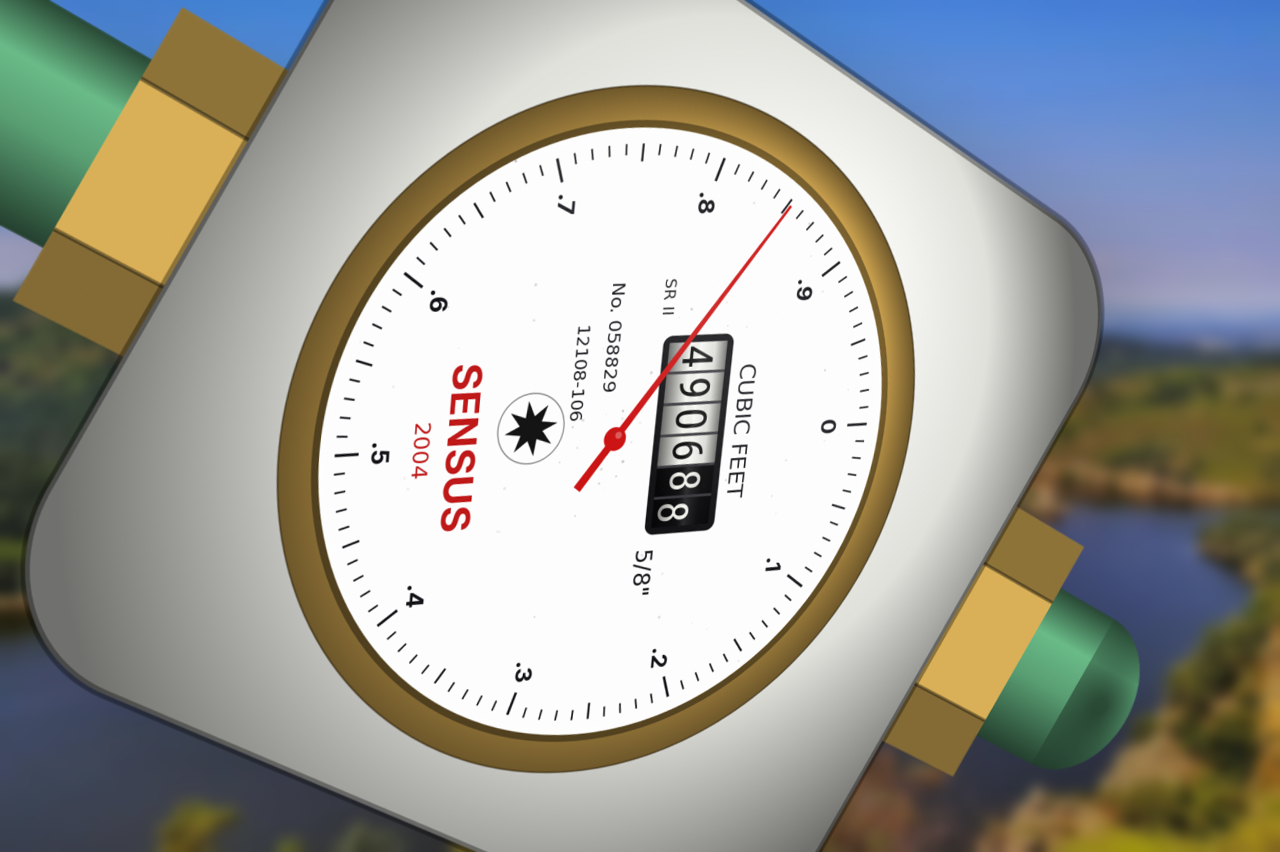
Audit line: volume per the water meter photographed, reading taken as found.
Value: 490687.85 ft³
